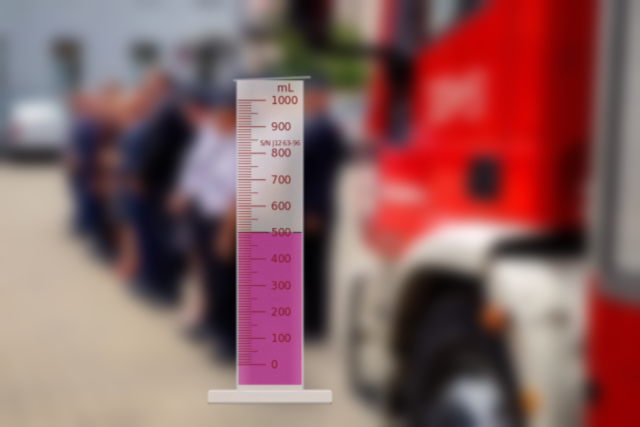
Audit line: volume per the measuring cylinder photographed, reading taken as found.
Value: 500 mL
